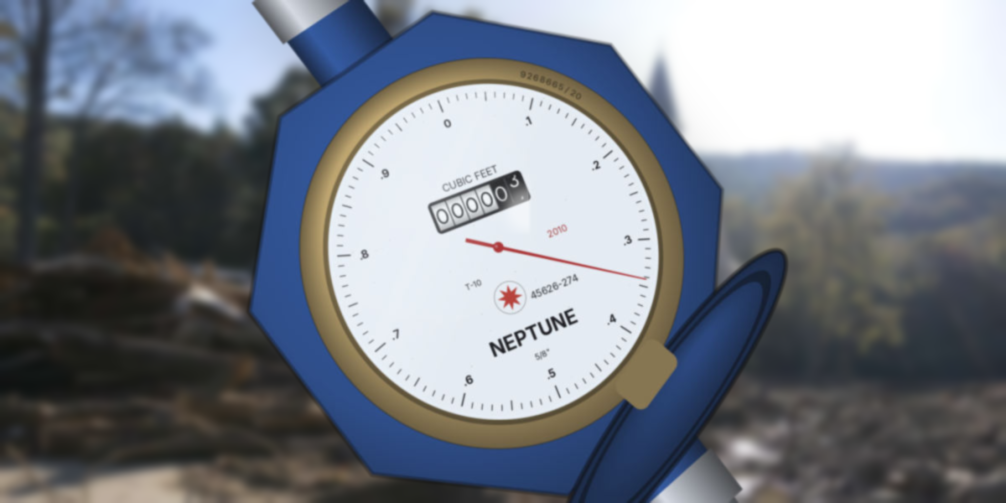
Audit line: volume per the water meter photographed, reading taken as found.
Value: 3.34 ft³
